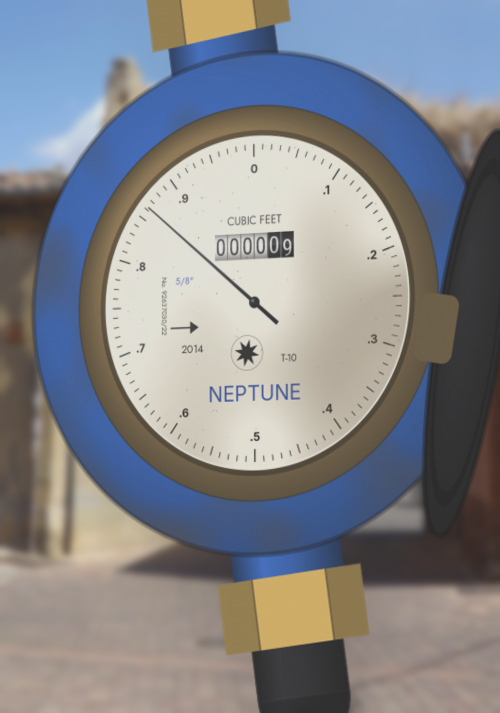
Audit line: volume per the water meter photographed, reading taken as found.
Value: 8.86 ft³
